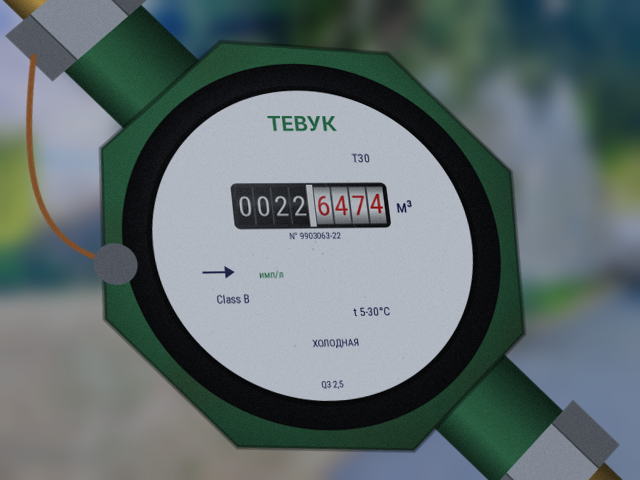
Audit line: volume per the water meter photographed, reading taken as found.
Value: 22.6474 m³
